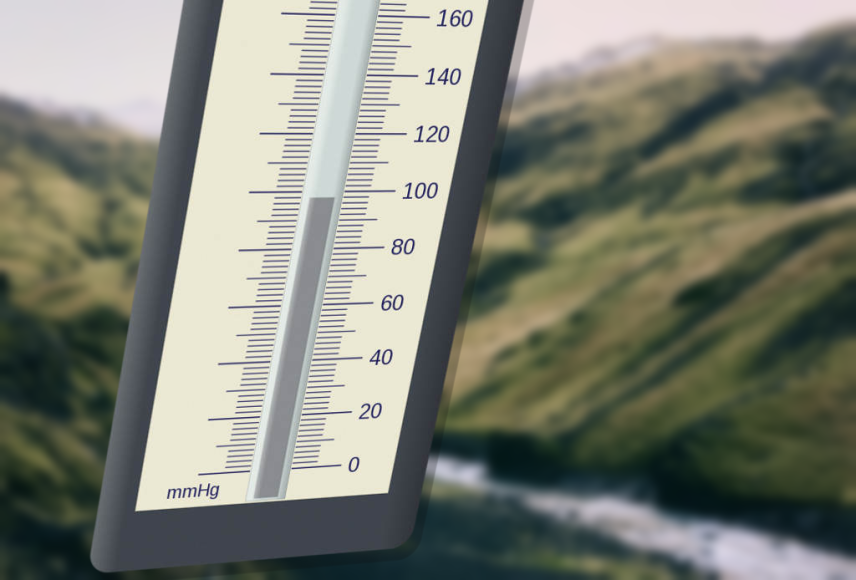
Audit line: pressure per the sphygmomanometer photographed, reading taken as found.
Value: 98 mmHg
